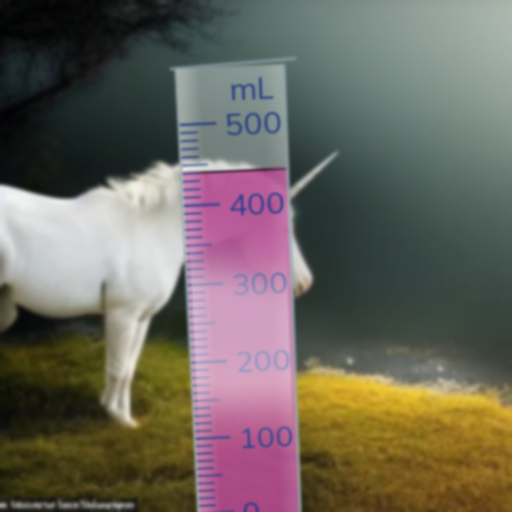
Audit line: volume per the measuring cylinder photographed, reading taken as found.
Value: 440 mL
